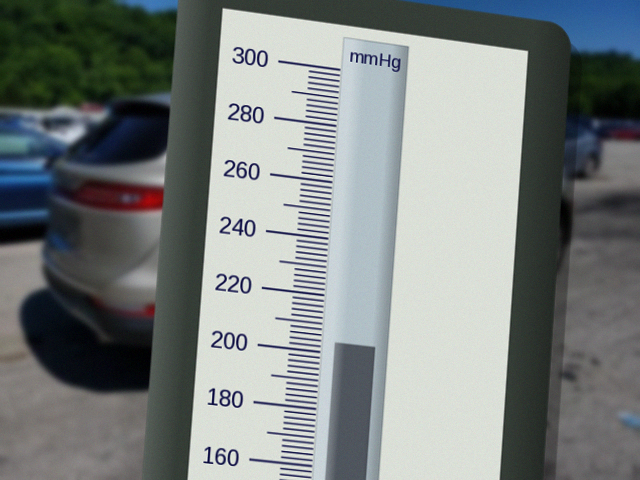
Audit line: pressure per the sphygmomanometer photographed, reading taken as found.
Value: 204 mmHg
